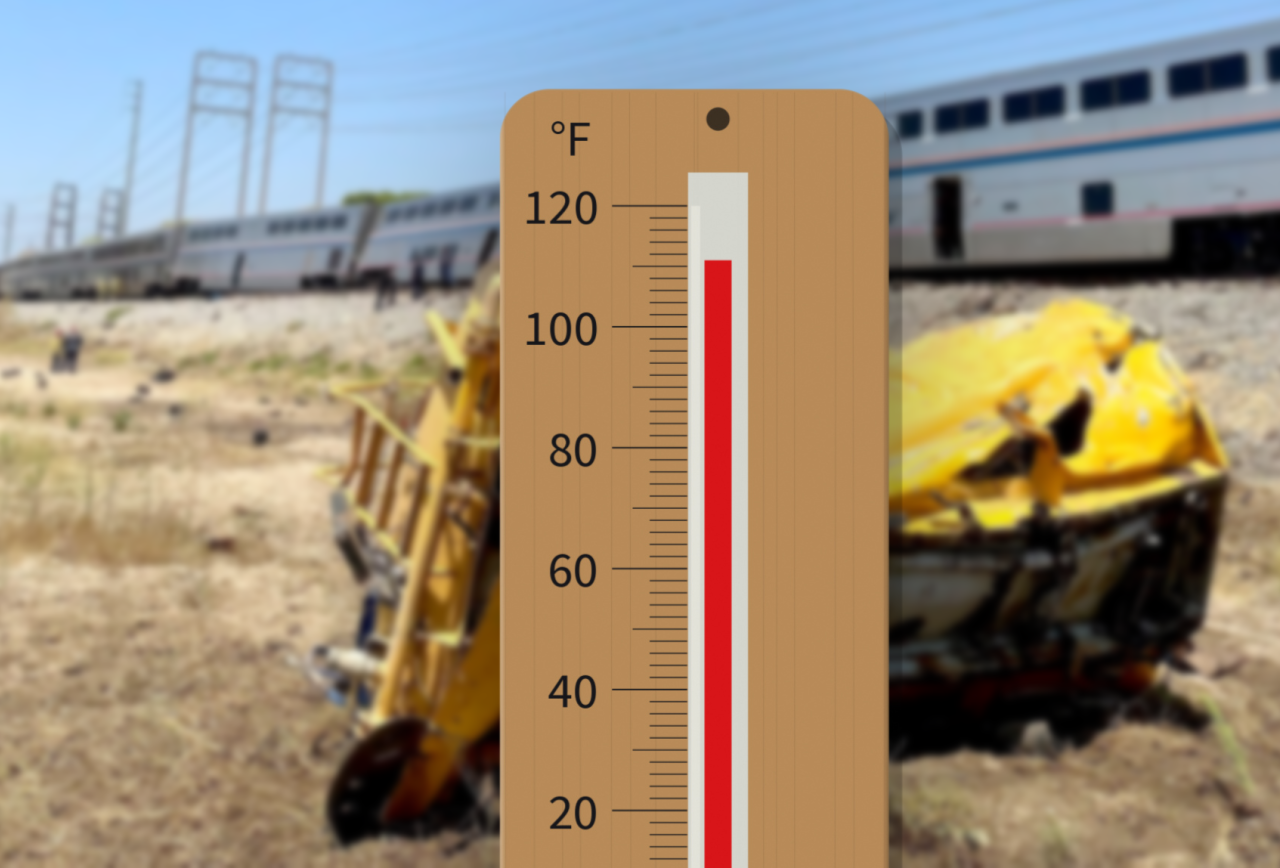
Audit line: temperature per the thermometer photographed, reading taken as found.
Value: 111 °F
